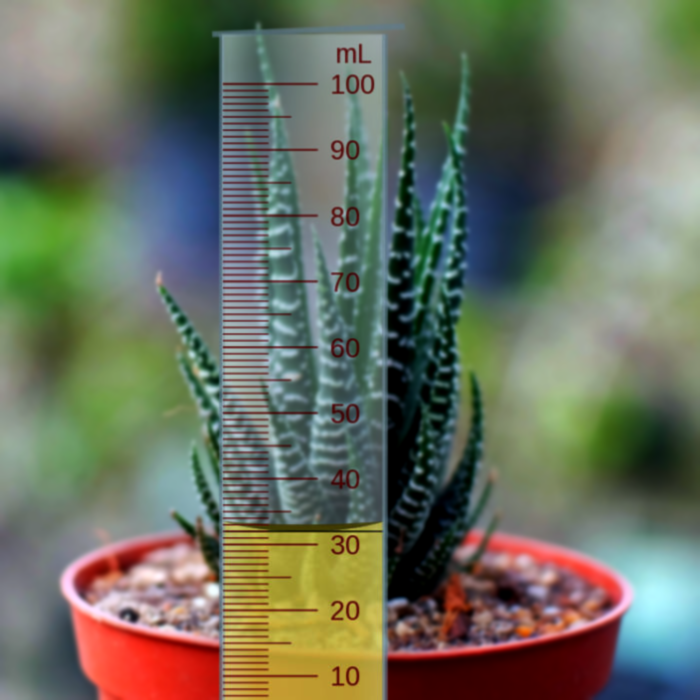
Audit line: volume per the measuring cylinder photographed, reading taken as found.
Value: 32 mL
